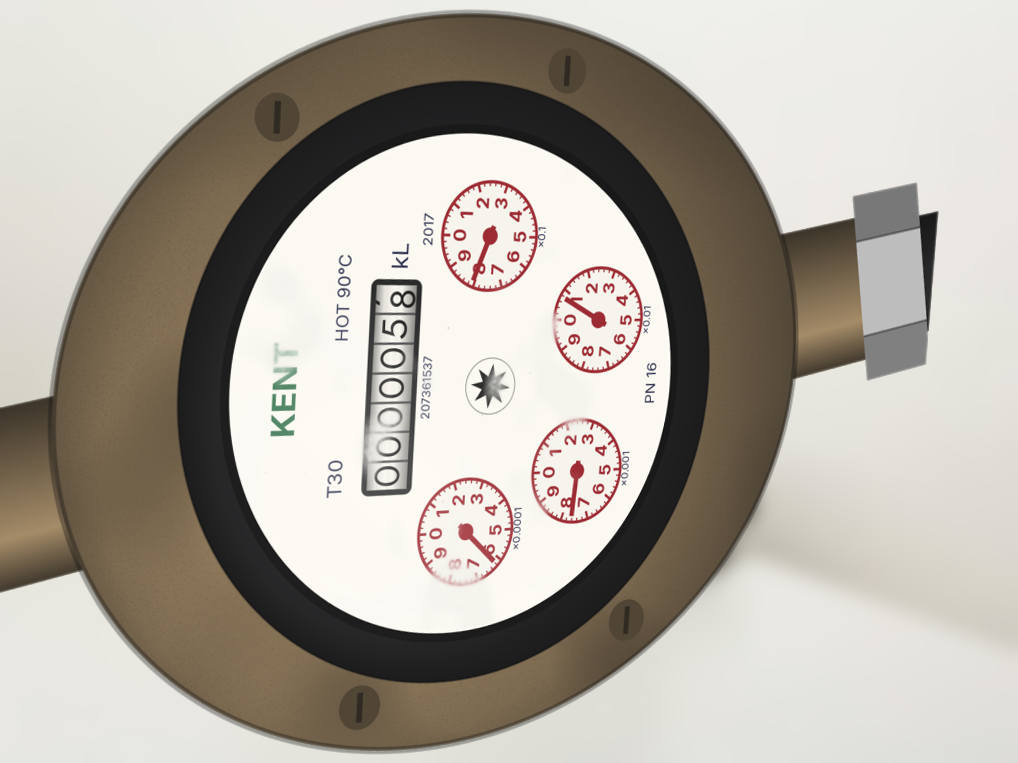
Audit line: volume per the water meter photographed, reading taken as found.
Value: 57.8076 kL
